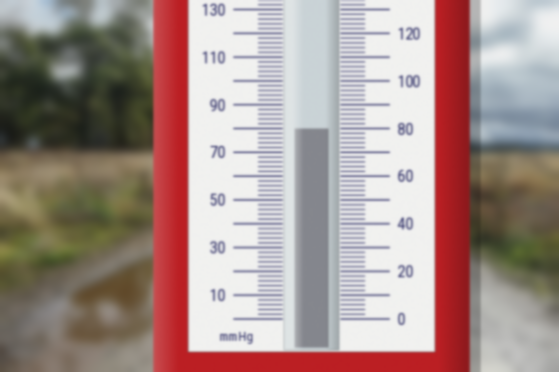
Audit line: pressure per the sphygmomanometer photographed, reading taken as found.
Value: 80 mmHg
